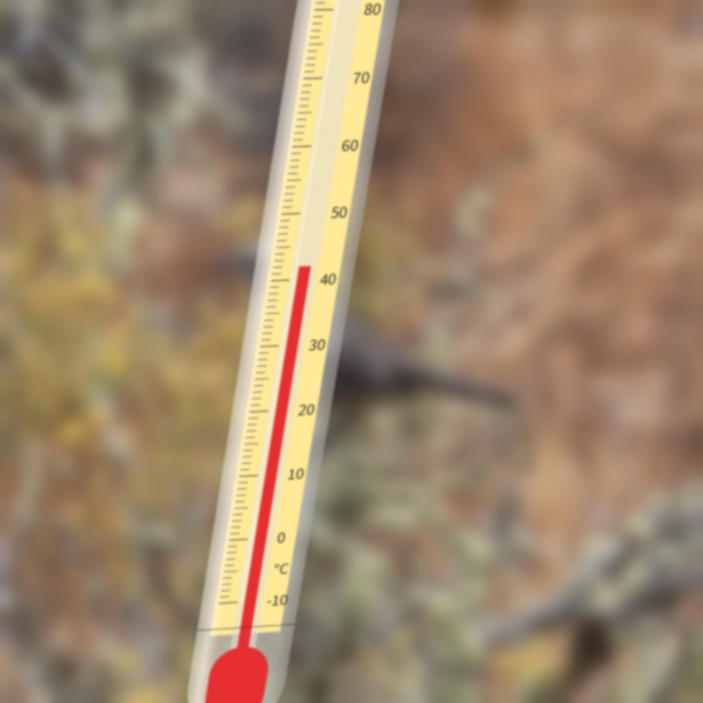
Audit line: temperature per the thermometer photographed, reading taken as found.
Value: 42 °C
